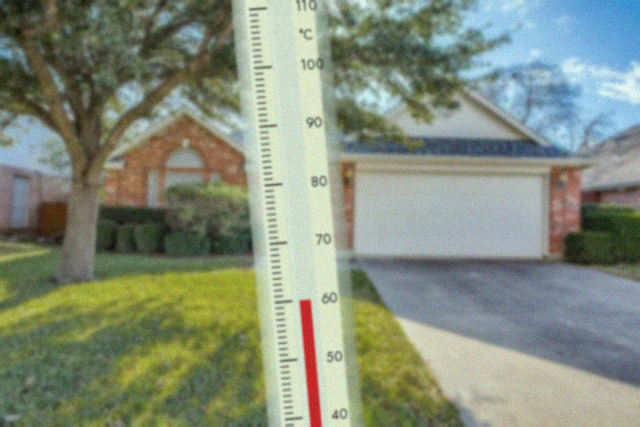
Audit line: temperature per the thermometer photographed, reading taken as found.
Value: 60 °C
